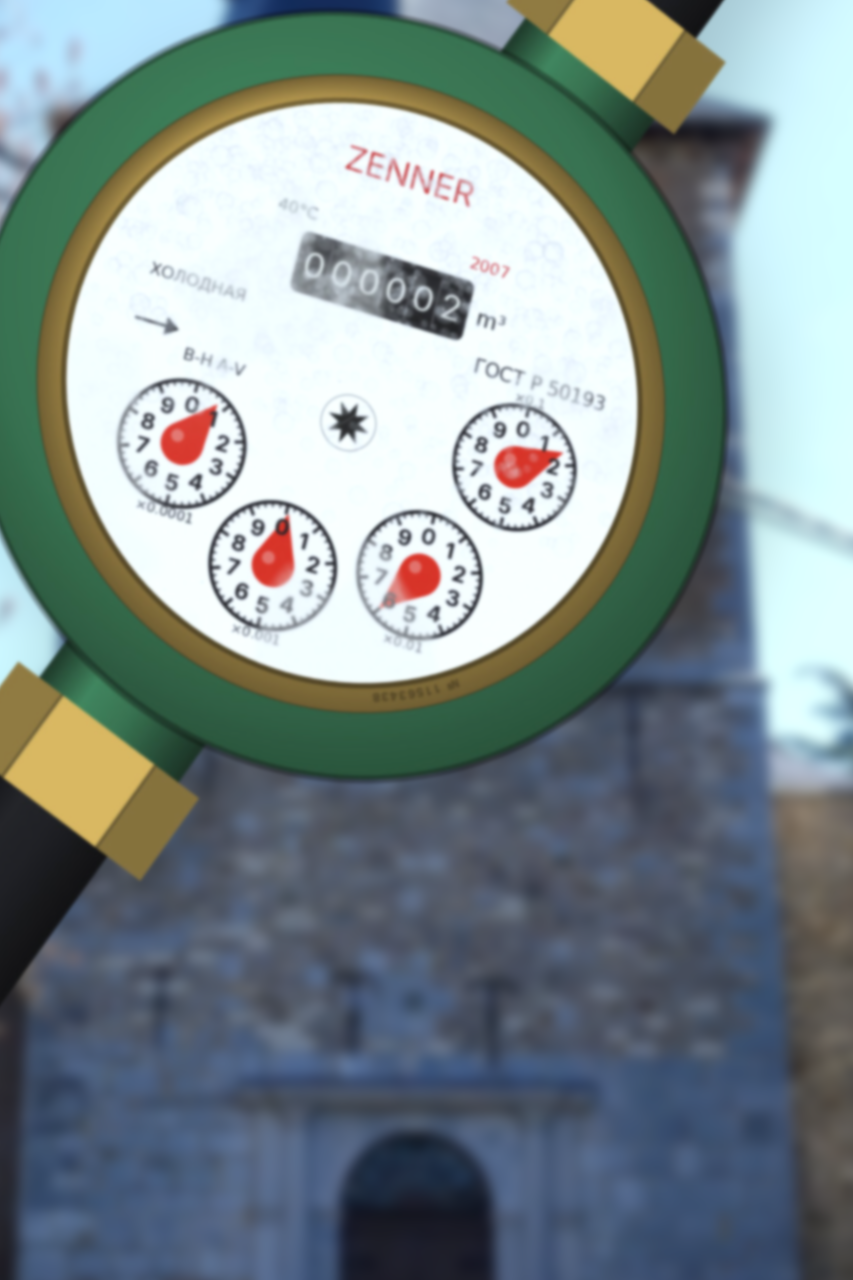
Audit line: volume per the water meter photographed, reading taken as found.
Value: 2.1600 m³
